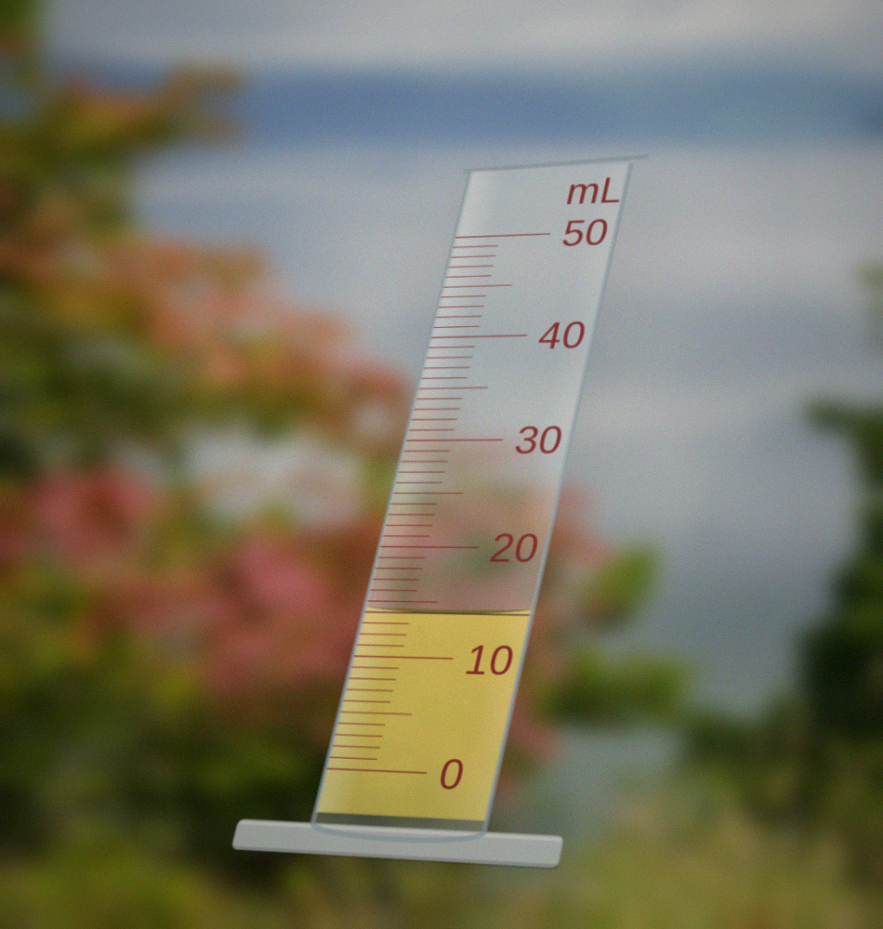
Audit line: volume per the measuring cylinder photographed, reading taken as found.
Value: 14 mL
